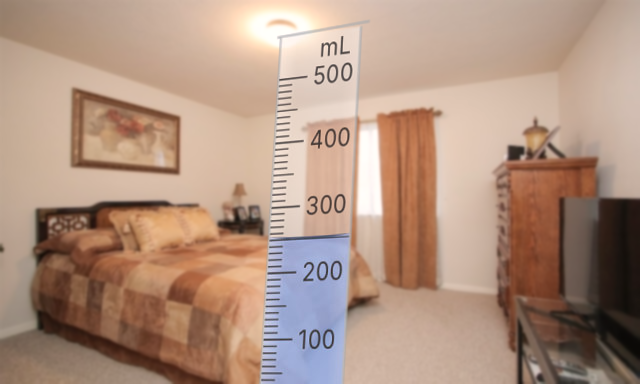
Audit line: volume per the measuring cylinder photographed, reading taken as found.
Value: 250 mL
